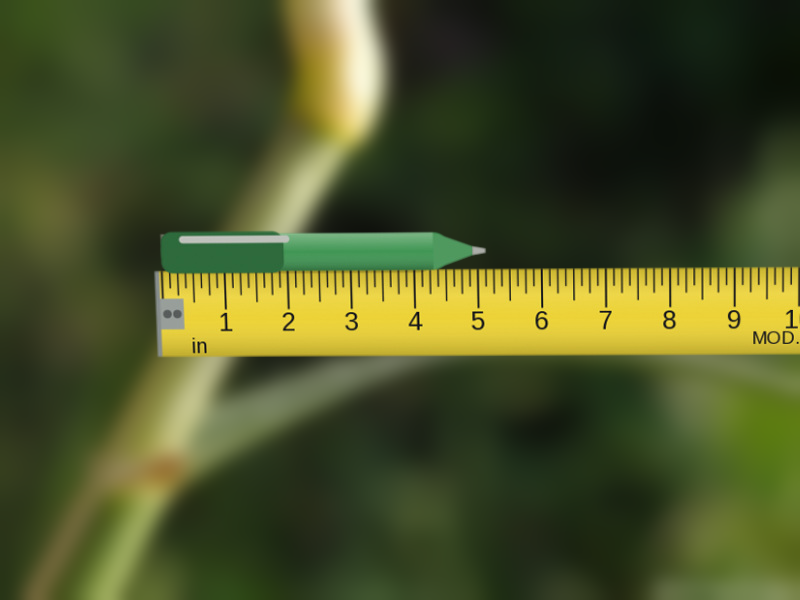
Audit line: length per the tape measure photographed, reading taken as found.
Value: 5.125 in
